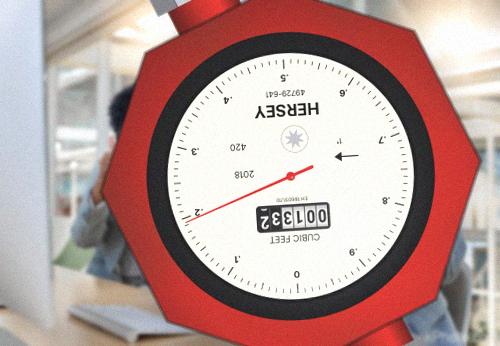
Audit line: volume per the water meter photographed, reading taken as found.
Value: 1332.19 ft³
